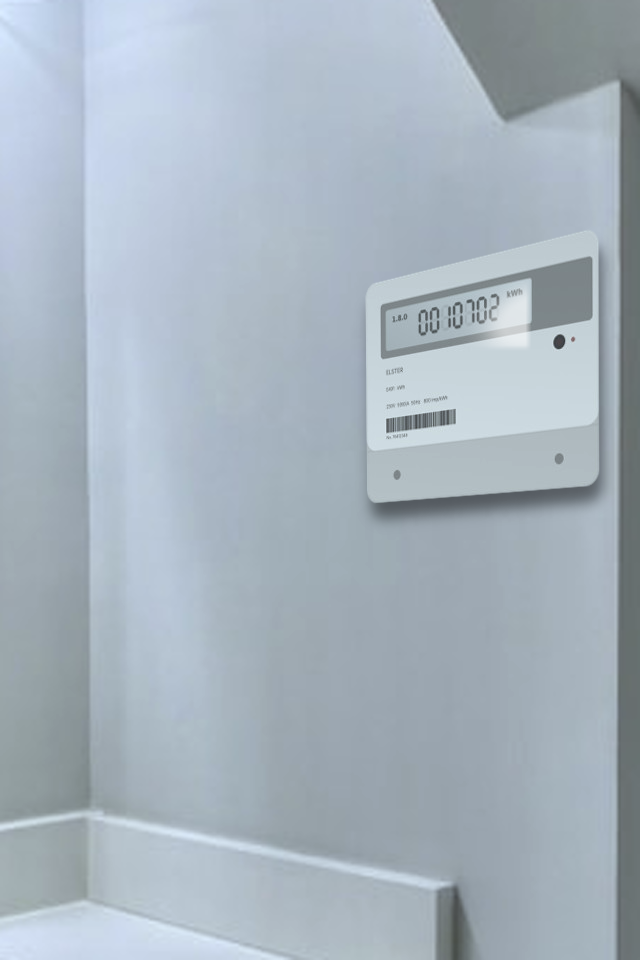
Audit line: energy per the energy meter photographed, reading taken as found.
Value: 10702 kWh
